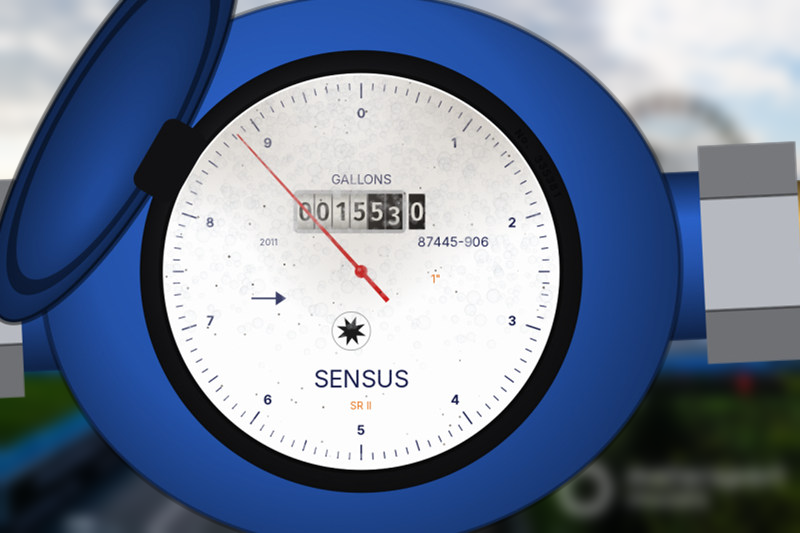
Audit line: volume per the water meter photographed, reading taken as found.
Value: 15528.8 gal
